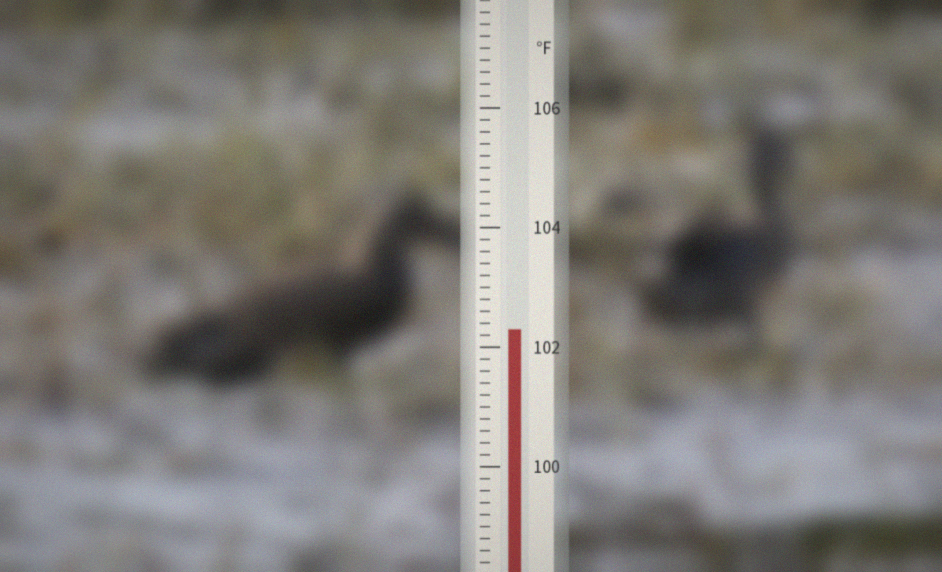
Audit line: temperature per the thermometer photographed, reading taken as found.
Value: 102.3 °F
